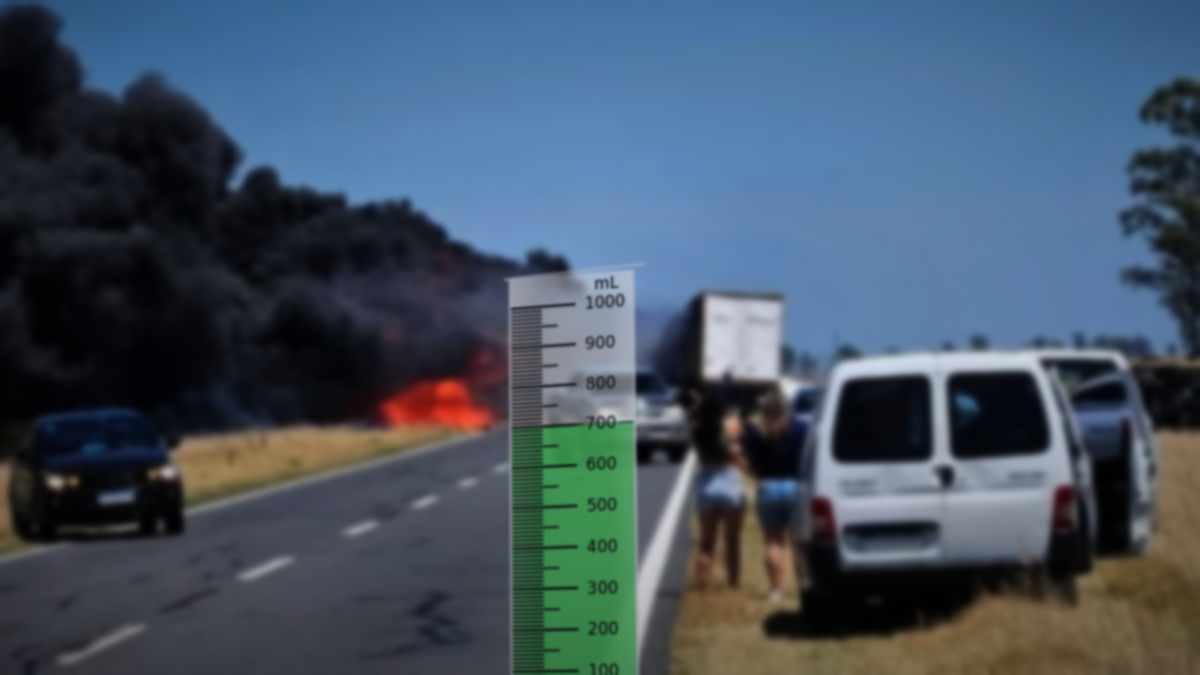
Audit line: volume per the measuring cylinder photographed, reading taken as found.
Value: 700 mL
